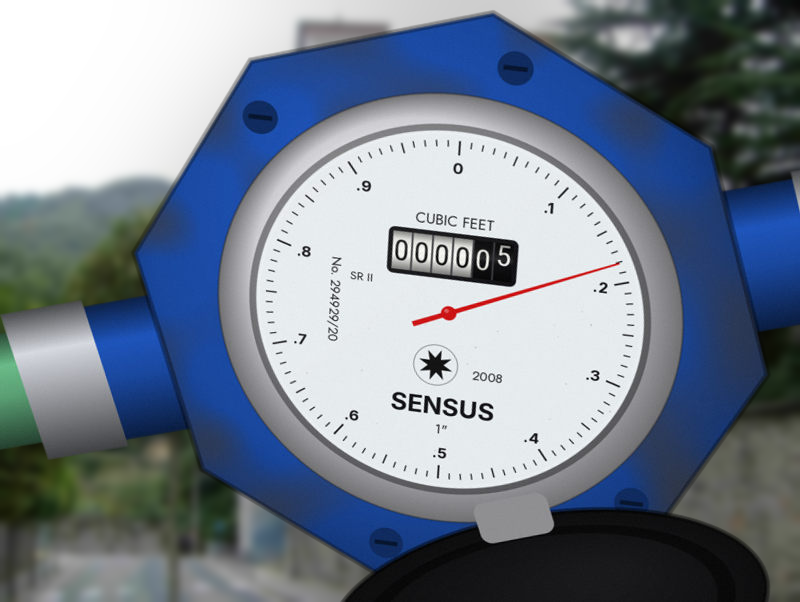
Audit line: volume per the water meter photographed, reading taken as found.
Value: 5.18 ft³
